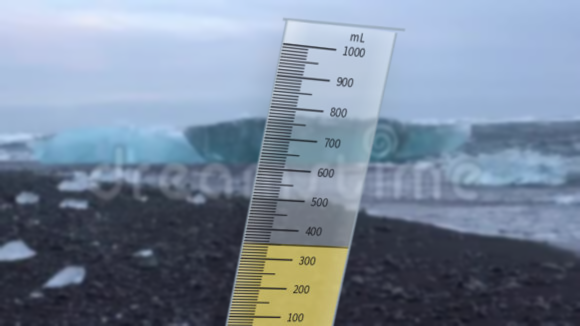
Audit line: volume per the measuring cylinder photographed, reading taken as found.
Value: 350 mL
